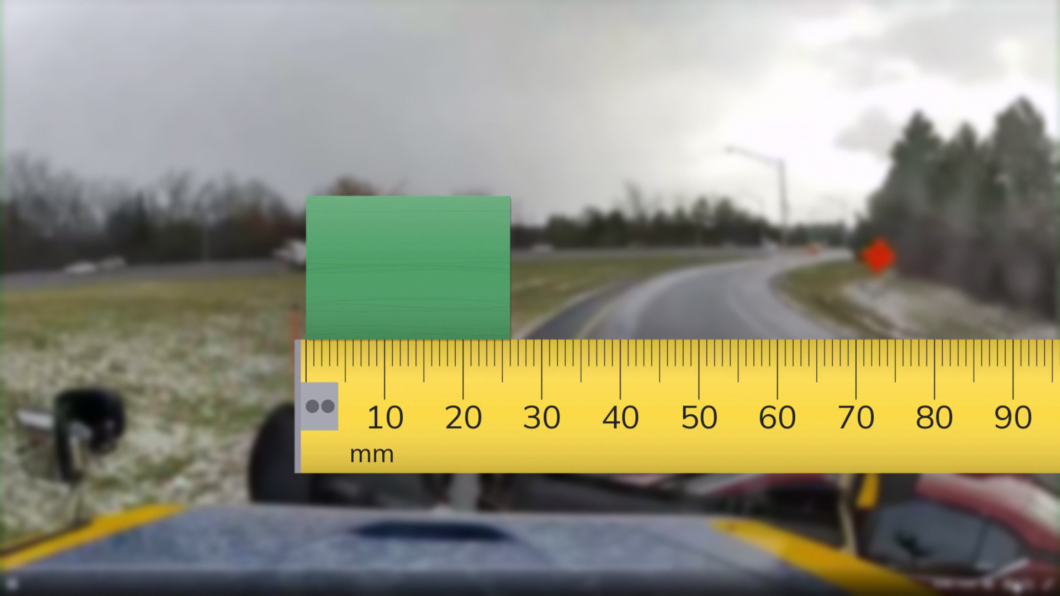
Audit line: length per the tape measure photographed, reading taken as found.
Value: 26 mm
